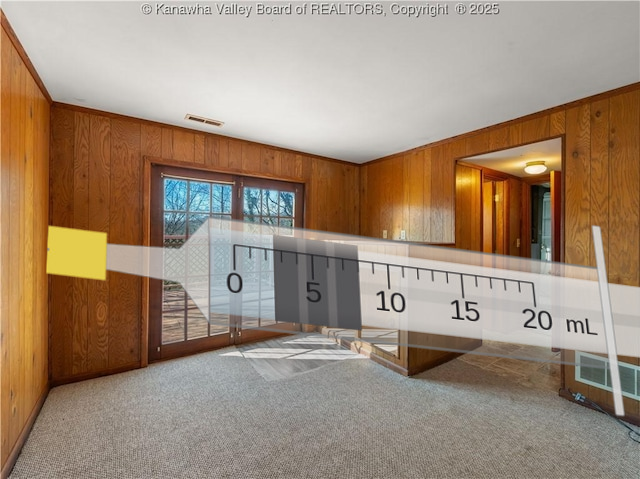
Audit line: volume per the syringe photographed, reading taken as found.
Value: 2.5 mL
